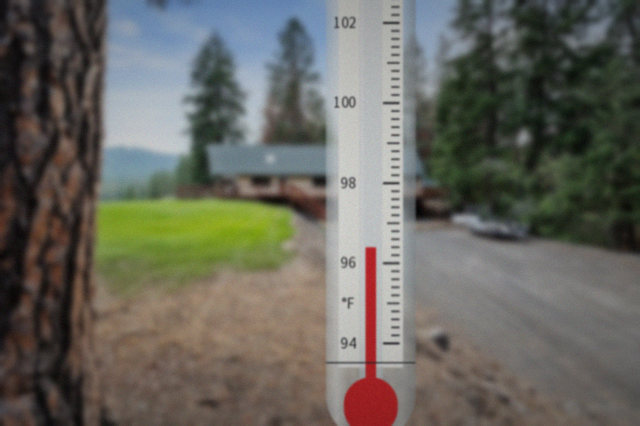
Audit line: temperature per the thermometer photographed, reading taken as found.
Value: 96.4 °F
